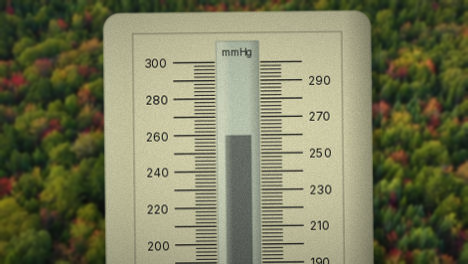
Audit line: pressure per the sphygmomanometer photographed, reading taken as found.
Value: 260 mmHg
